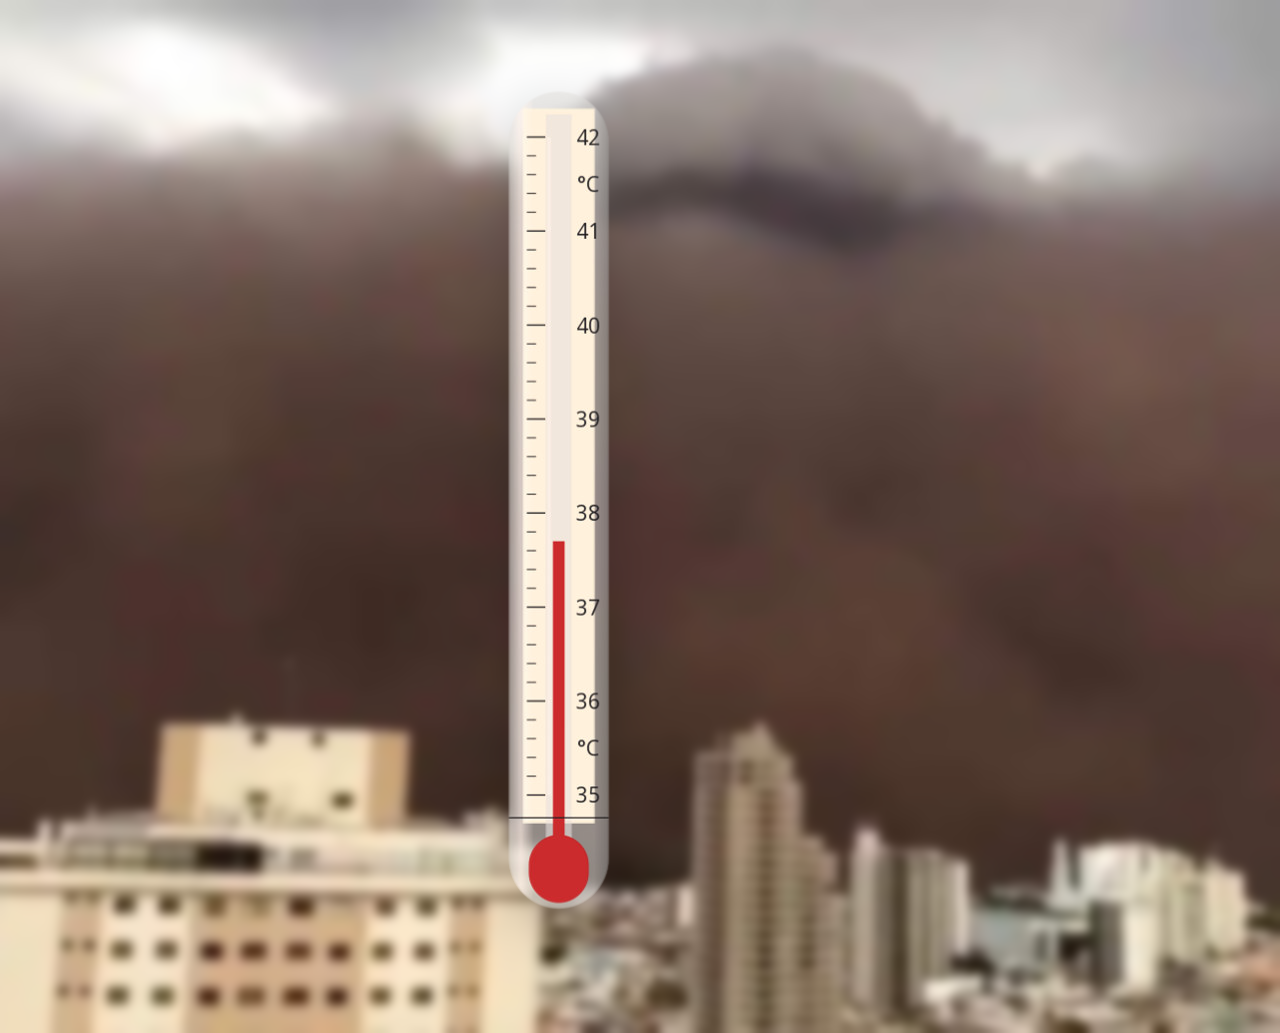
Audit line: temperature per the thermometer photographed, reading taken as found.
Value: 37.7 °C
